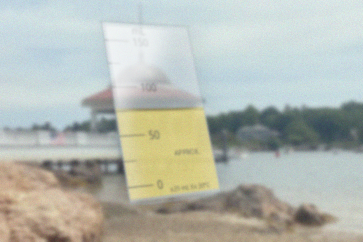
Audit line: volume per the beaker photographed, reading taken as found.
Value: 75 mL
